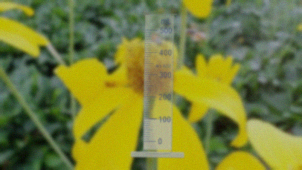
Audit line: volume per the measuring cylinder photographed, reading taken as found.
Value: 100 mL
